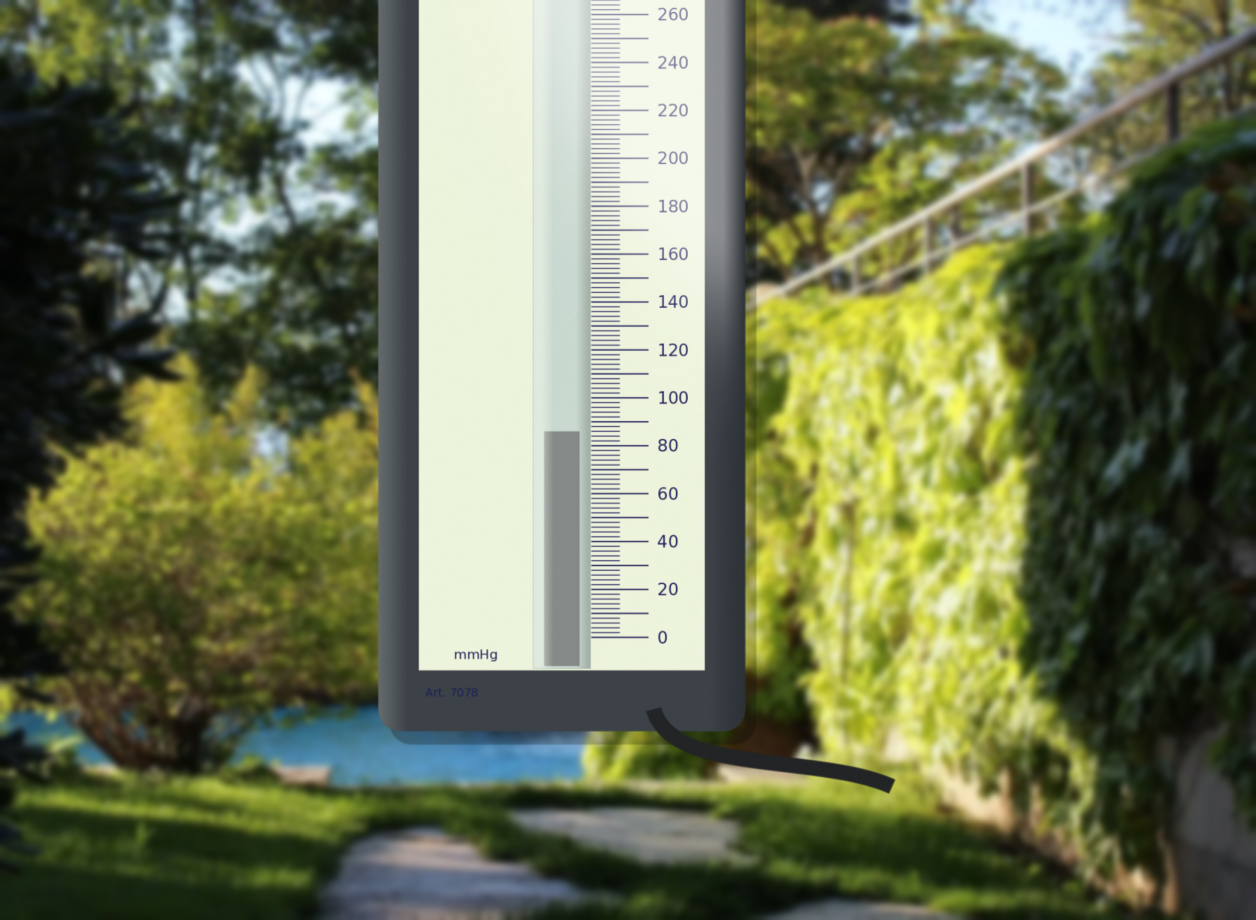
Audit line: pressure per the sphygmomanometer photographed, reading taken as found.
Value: 86 mmHg
